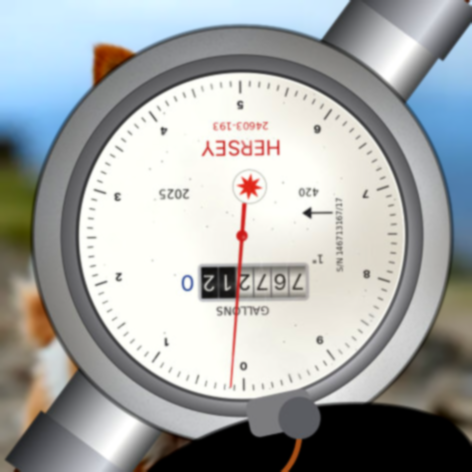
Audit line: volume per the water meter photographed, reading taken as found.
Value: 7672120.1 gal
